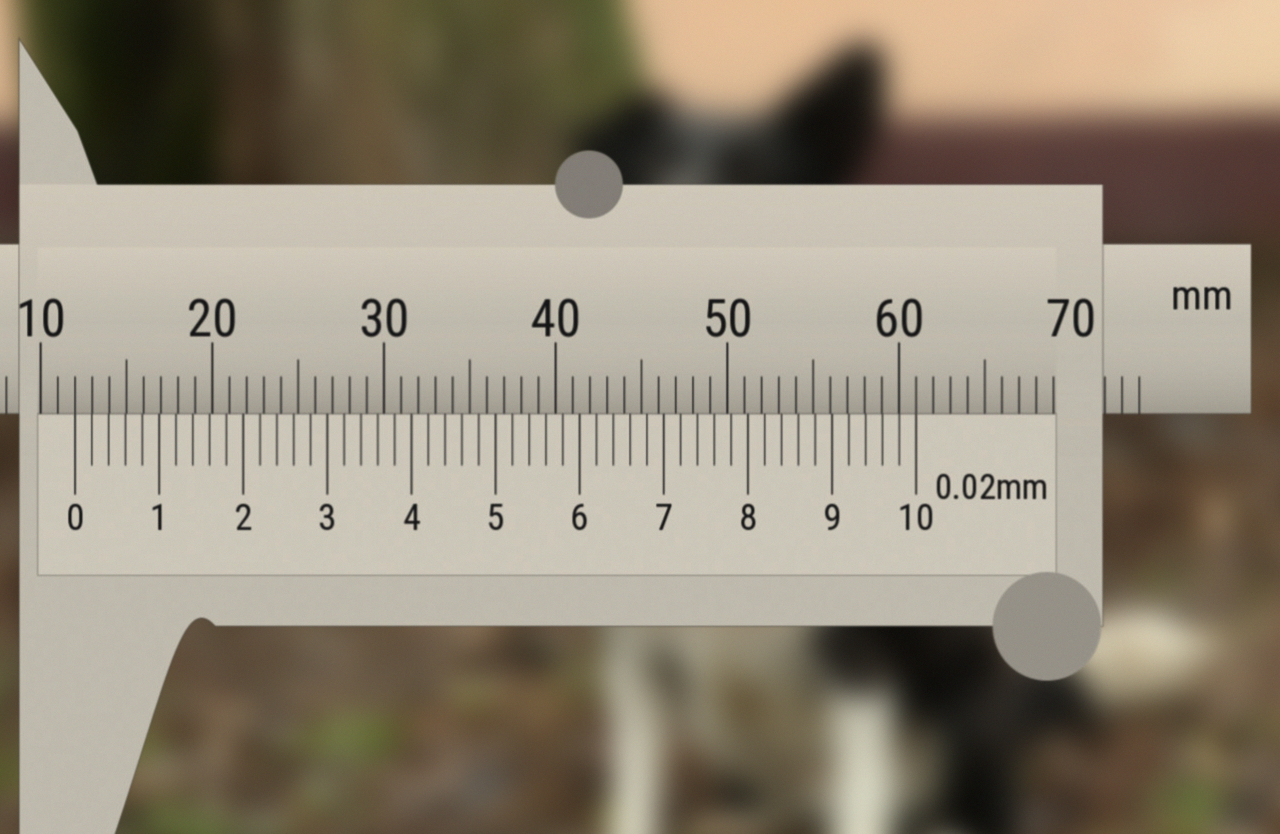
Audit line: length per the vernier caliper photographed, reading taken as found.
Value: 12.0 mm
